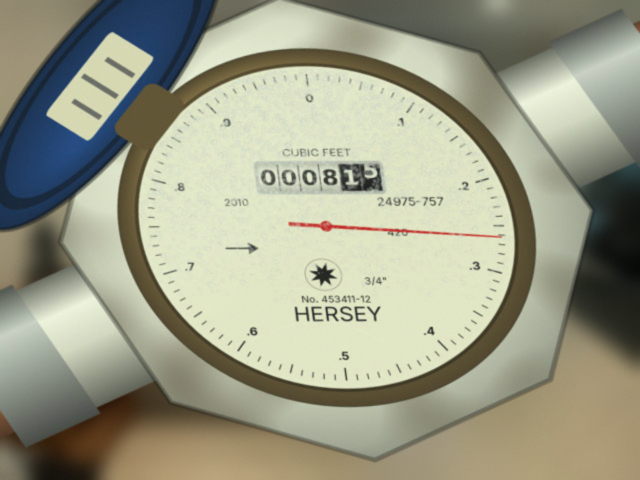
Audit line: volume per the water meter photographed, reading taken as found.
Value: 815.26 ft³
